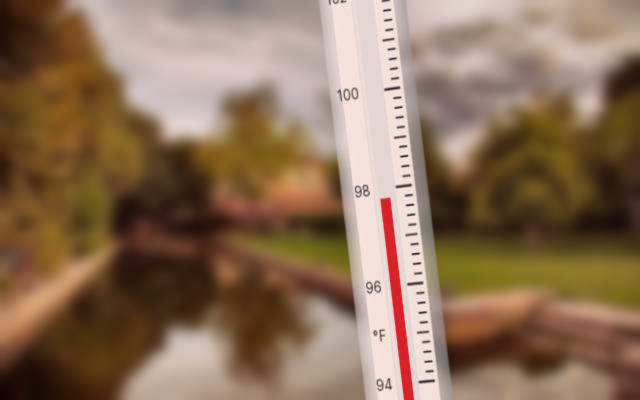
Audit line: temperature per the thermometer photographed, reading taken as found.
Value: 97.8 °F
